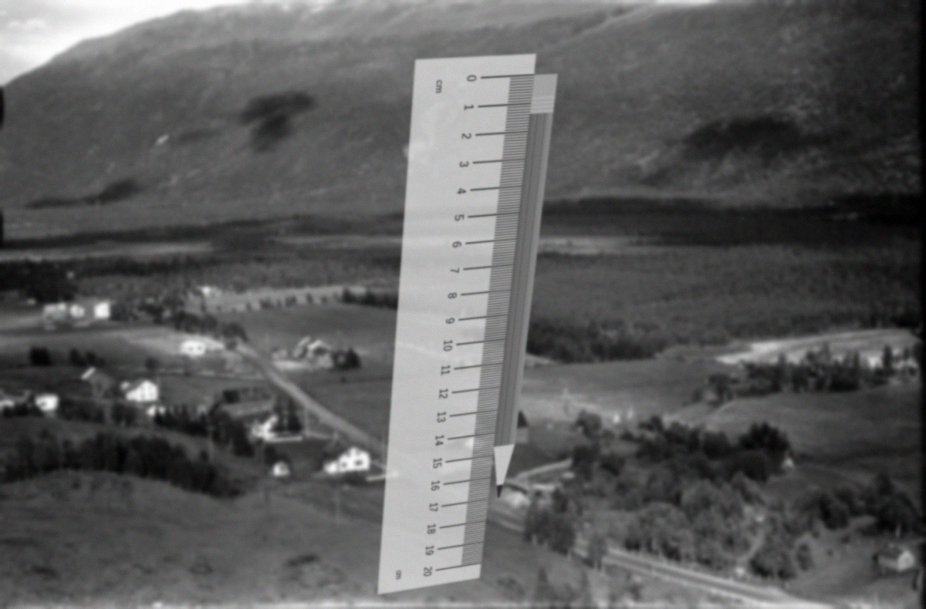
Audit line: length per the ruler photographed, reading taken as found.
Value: 17 cm
